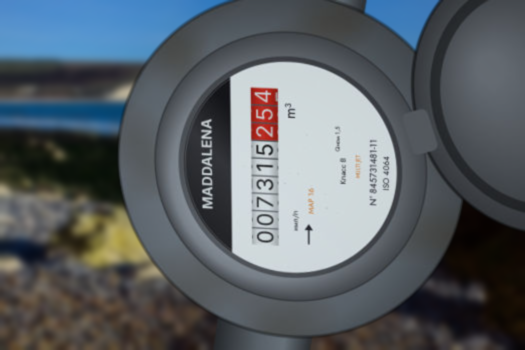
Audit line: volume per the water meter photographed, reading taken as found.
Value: 7315.254 m³
